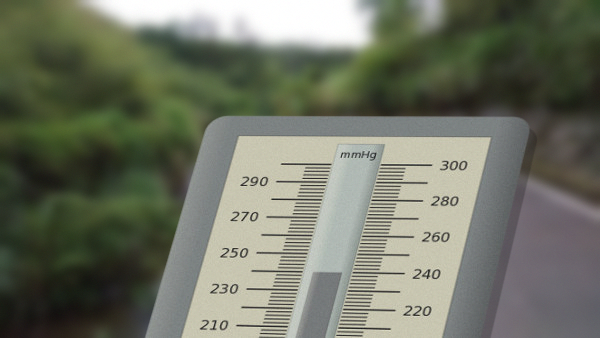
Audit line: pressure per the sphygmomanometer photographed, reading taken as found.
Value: 240 mmHg
